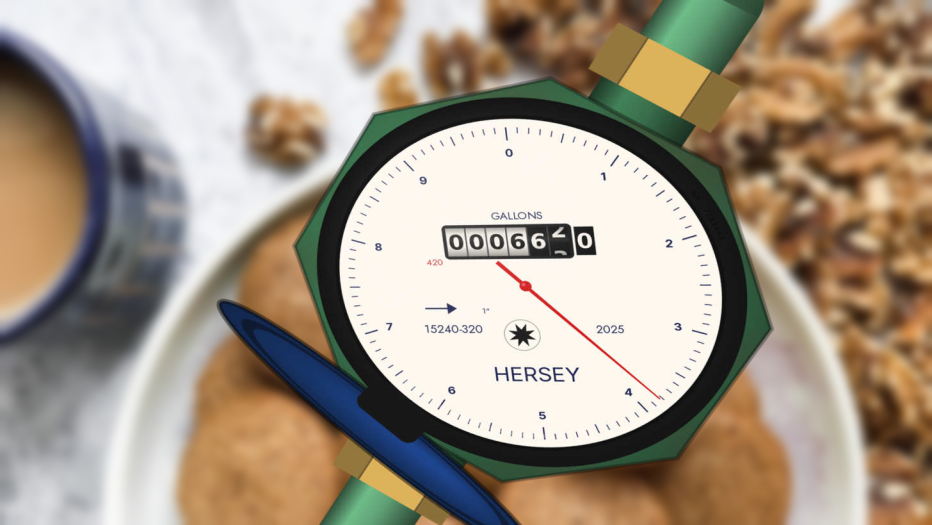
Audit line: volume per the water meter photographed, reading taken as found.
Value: 6623.8 gal
